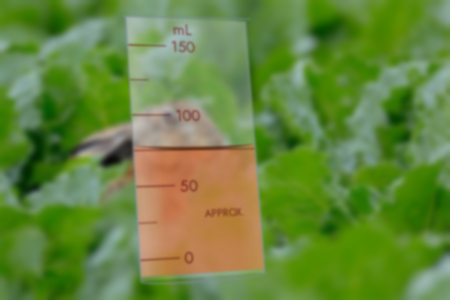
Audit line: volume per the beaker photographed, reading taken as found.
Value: 75 mL
